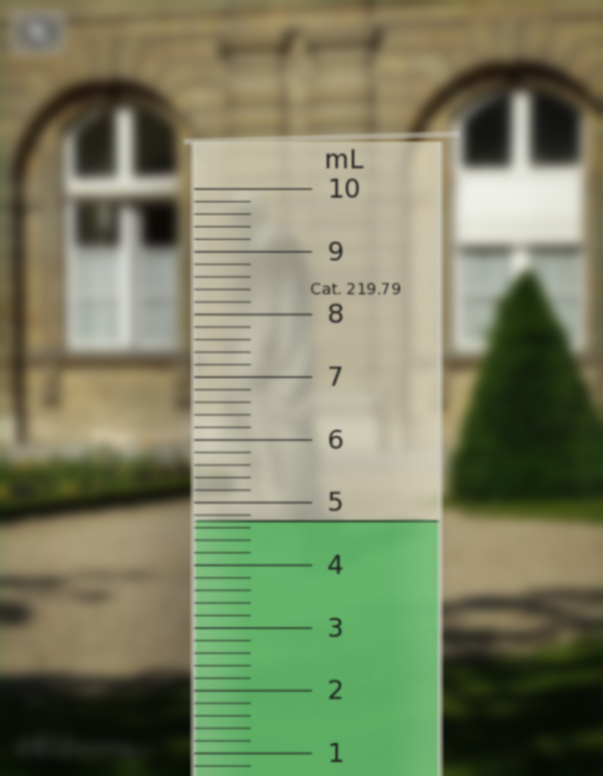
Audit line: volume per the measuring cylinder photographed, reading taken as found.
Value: 4.7 mL
